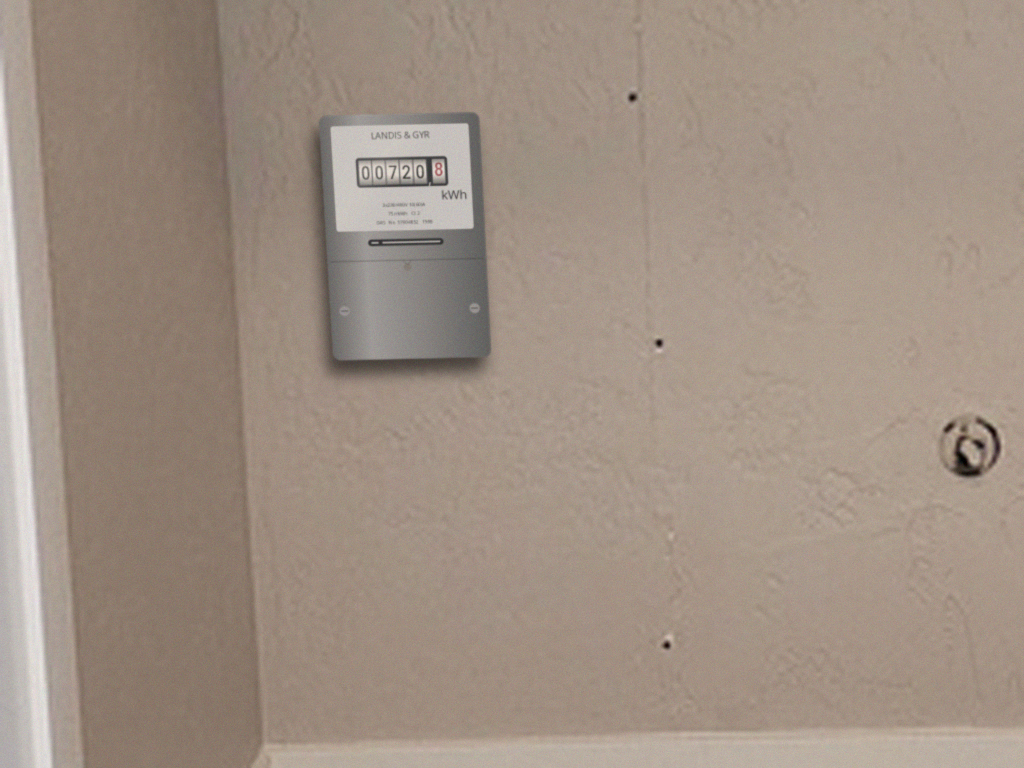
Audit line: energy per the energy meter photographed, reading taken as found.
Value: 720.8 kWh
